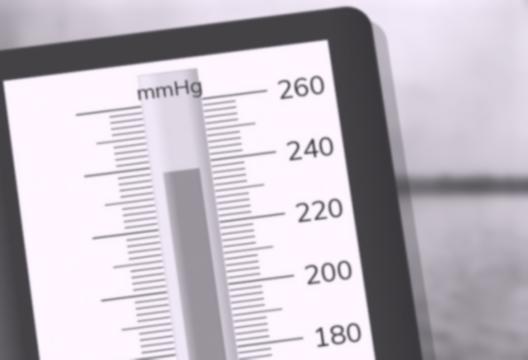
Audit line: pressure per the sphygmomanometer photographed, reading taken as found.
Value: 238 mmHg
